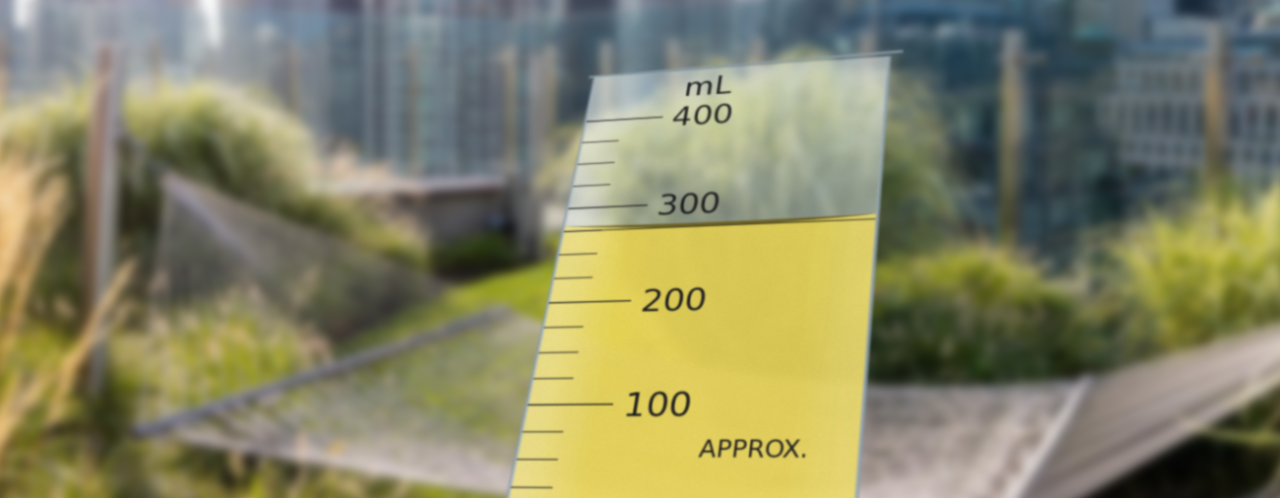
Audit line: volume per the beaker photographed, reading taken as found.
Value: 275 mL
